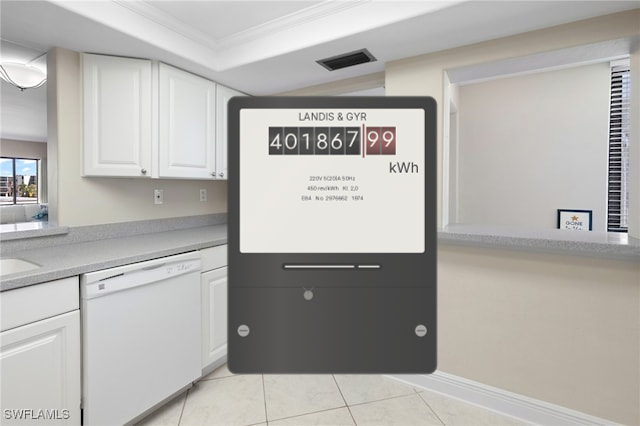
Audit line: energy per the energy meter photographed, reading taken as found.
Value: 401867.99 kWh
